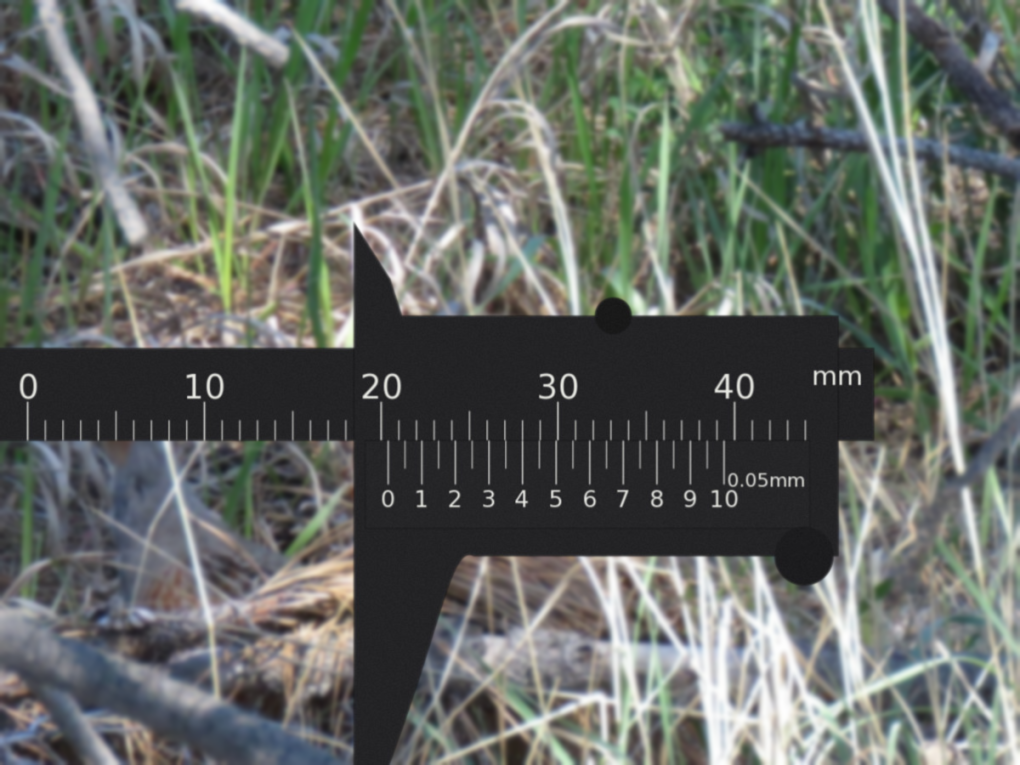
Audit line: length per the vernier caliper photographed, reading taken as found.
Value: 20.4 mm
